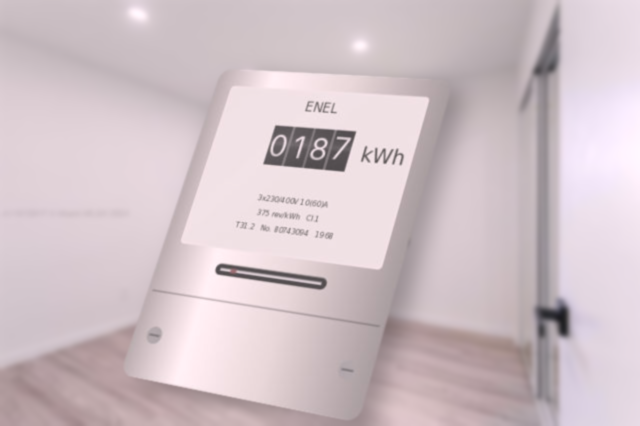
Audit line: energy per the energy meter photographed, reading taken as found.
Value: 187 kWh
